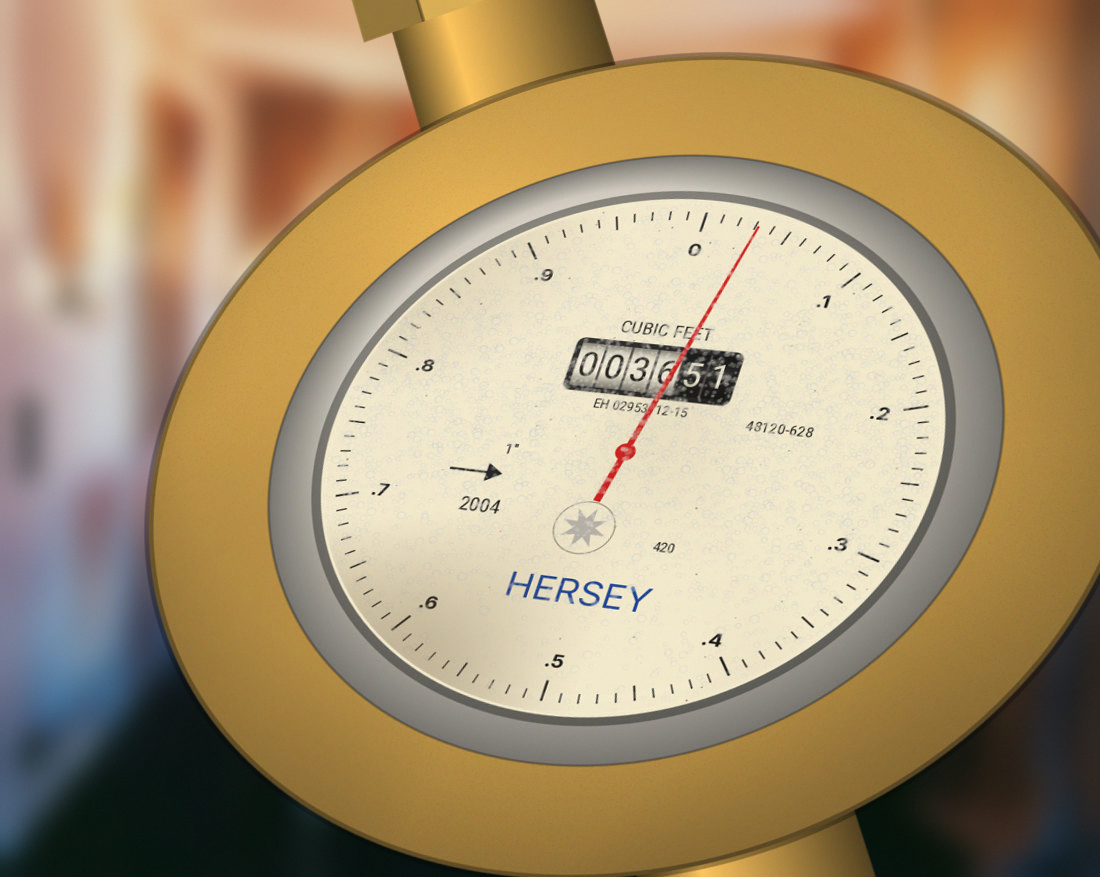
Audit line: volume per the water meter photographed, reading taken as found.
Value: 3651.03 ft³
